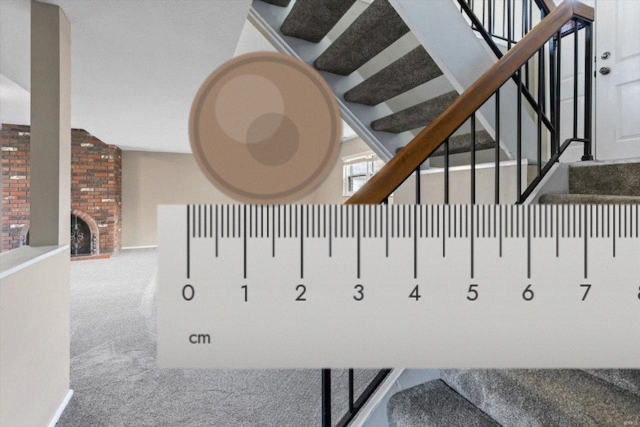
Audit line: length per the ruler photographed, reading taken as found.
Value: 2.7 cm
